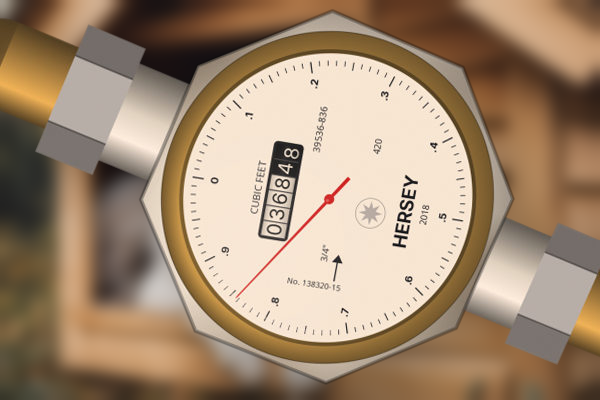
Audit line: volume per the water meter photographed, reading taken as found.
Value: 36847.84 ft³
